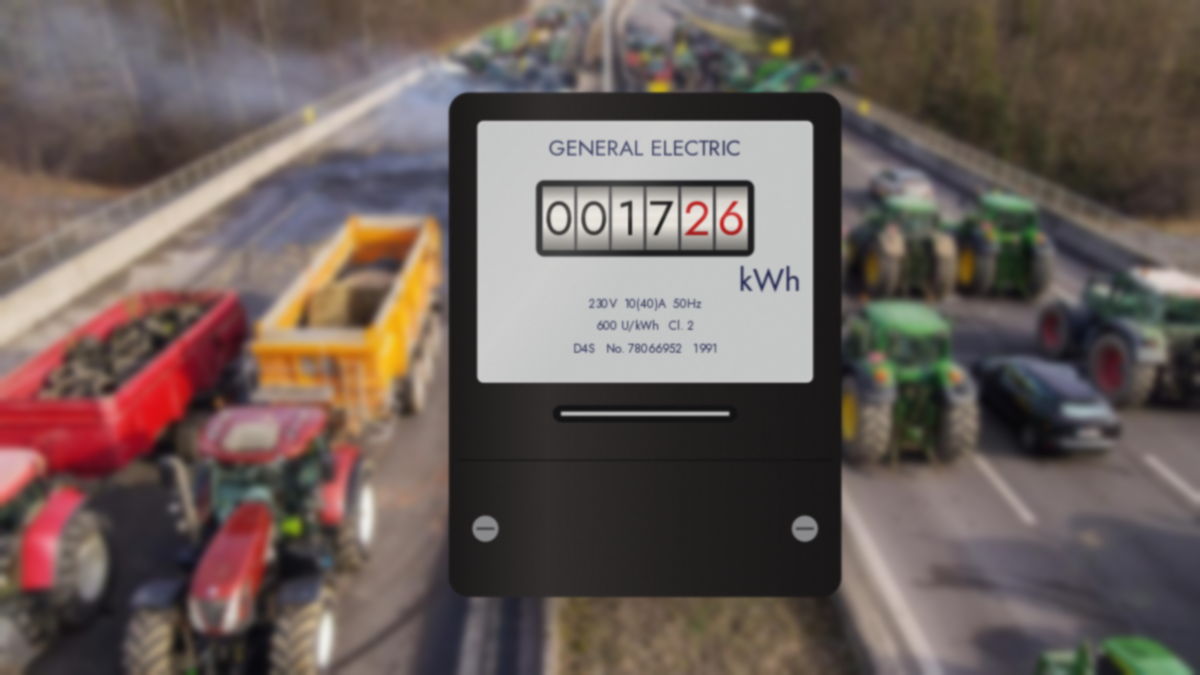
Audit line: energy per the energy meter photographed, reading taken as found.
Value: 17.26 kWh
